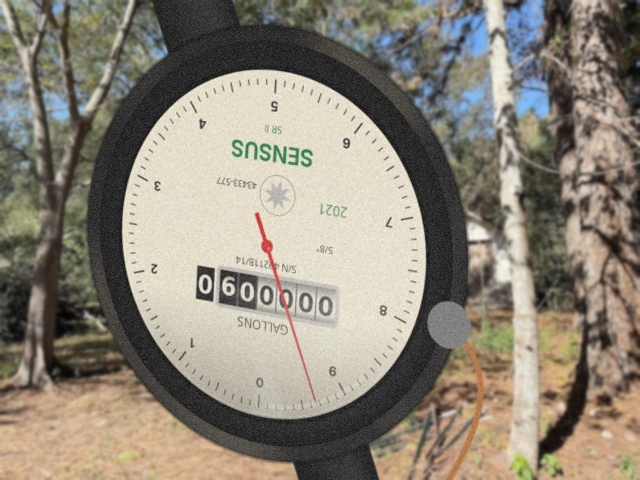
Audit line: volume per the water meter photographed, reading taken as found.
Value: 89.3 gal
